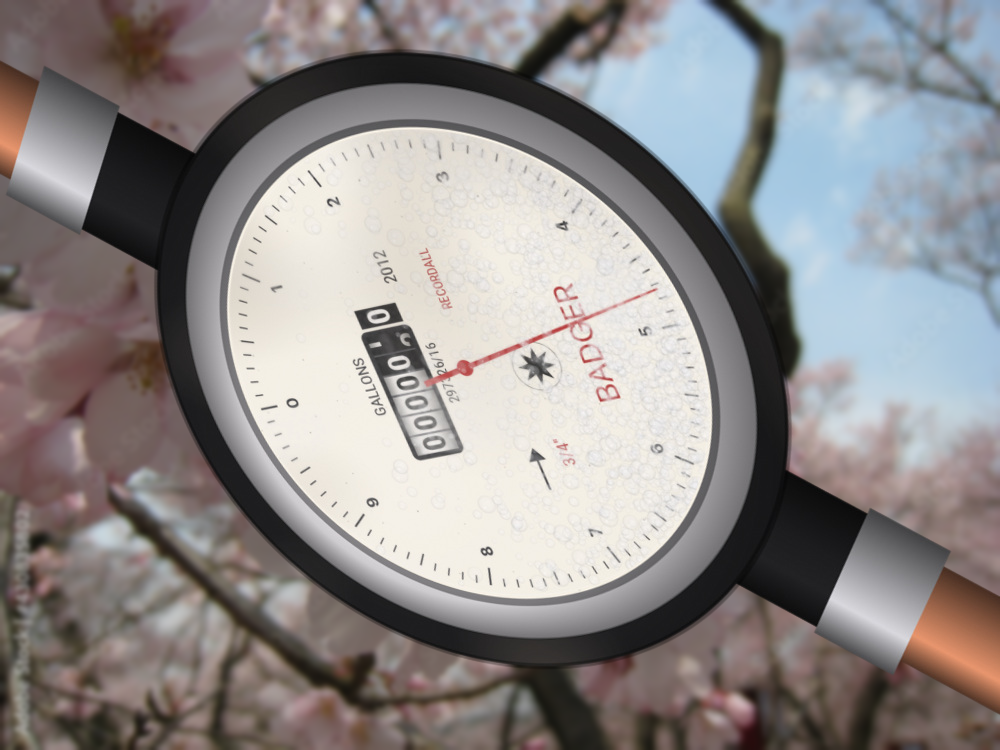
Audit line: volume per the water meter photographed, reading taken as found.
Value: 14.7 gal
